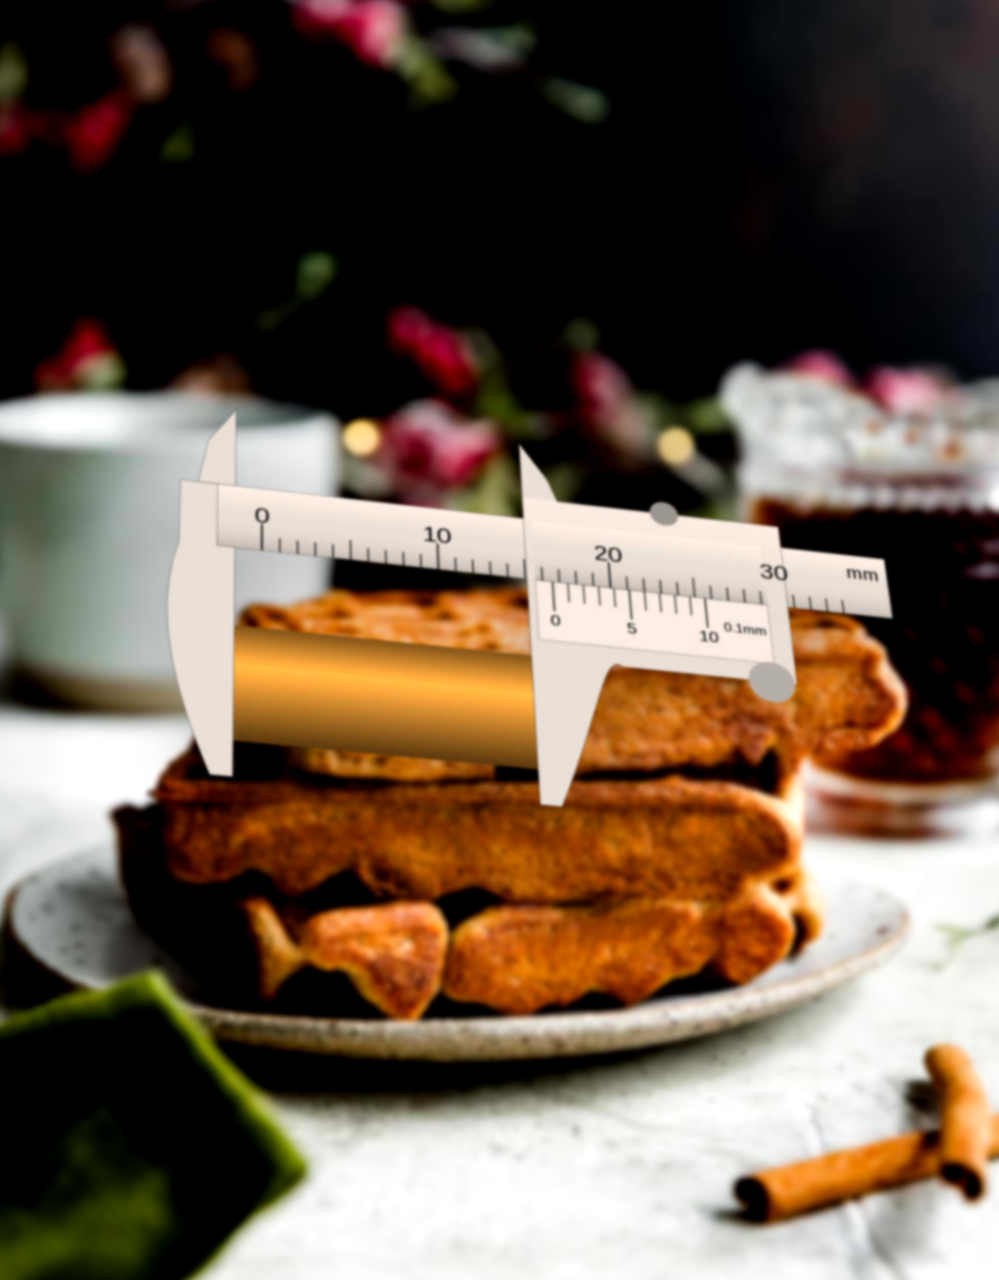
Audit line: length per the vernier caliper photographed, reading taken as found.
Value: 16.6 mm
